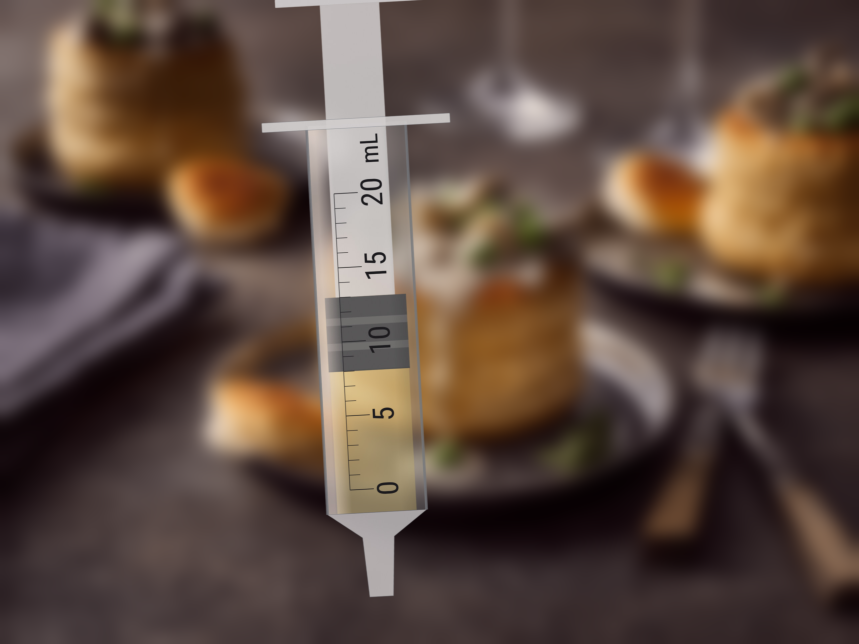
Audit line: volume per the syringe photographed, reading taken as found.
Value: 8 mL
